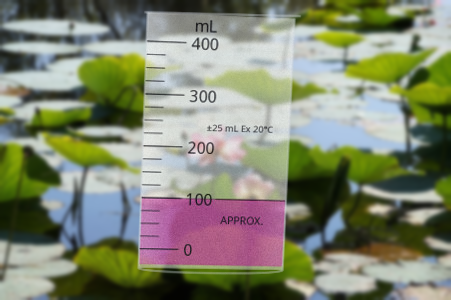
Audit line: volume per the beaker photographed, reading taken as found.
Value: 100 mL
